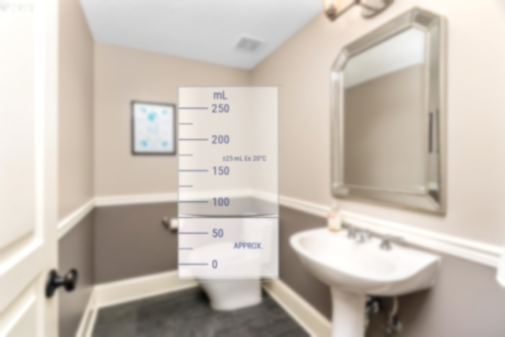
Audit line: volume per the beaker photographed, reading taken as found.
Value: 75 mL
